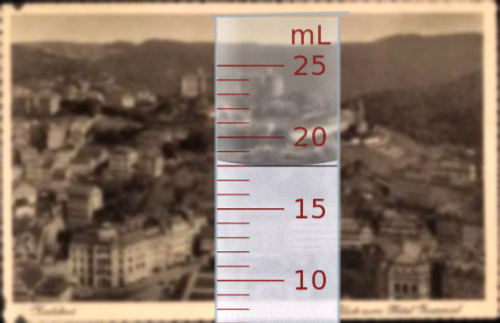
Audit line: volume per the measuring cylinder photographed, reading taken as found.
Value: 18 mL
